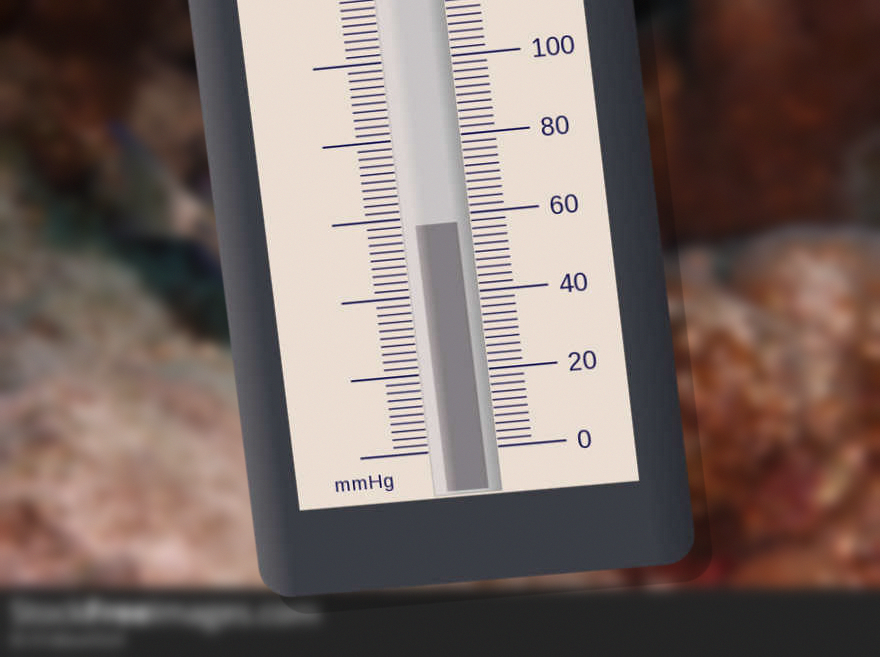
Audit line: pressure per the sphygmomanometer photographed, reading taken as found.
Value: 58 mmHg
